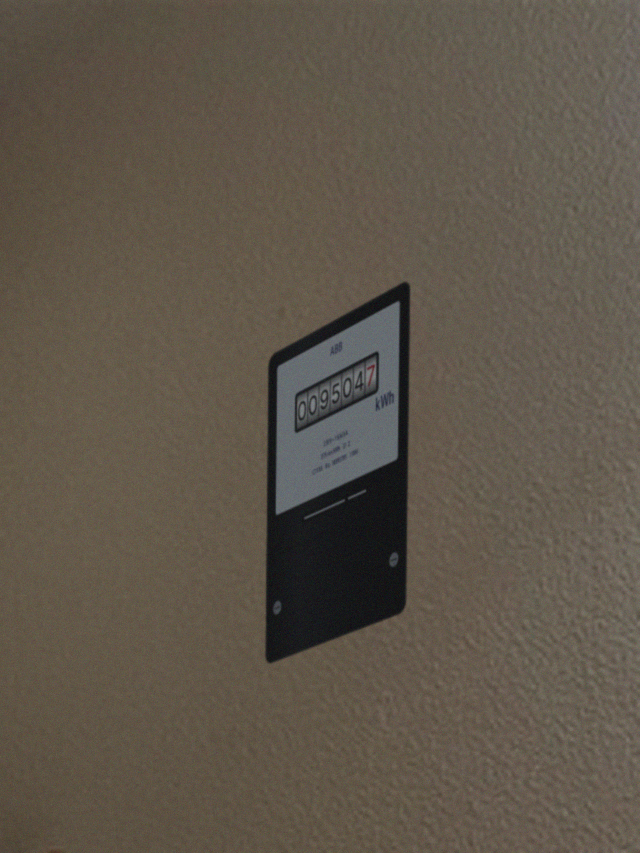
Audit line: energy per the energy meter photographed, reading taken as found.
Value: 9504.7 kWh
